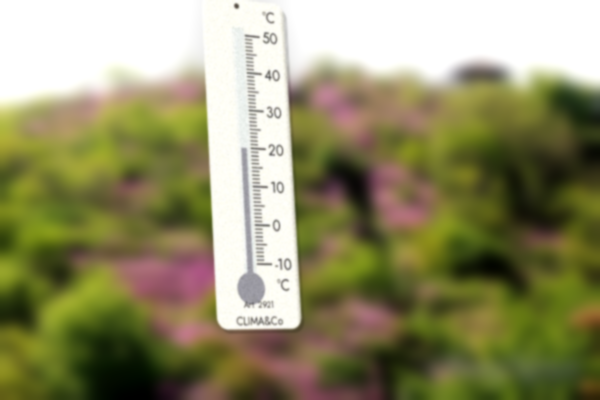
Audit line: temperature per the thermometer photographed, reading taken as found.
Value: 20 °C
